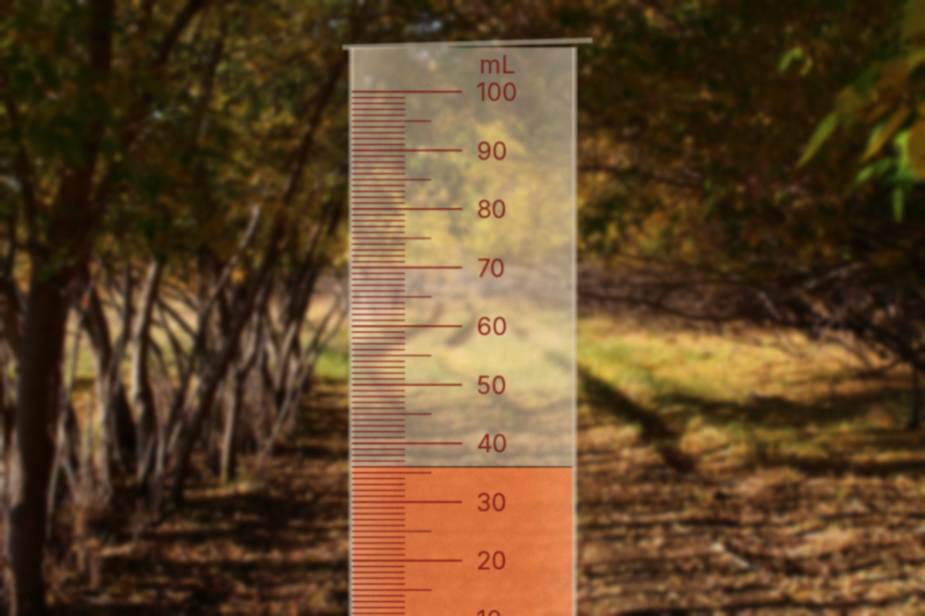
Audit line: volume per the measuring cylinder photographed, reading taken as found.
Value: 36 mL
